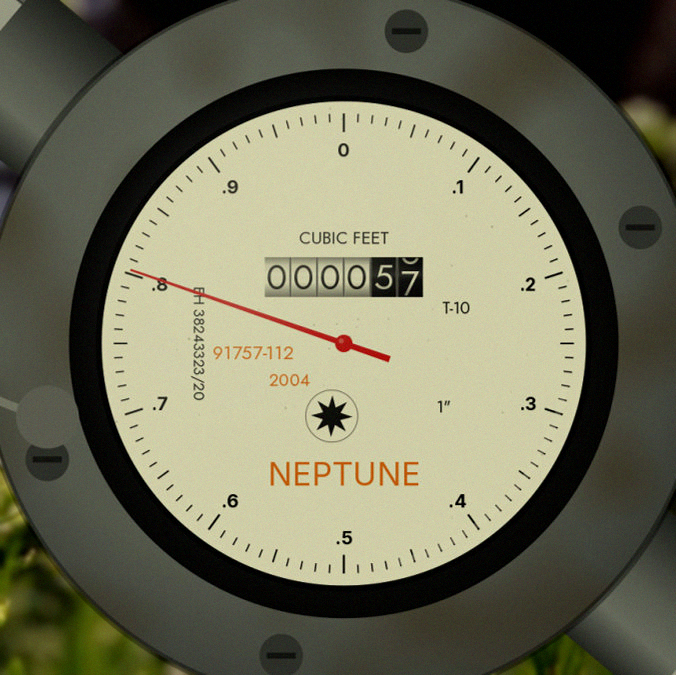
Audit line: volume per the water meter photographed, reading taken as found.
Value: 56.80 ft³
